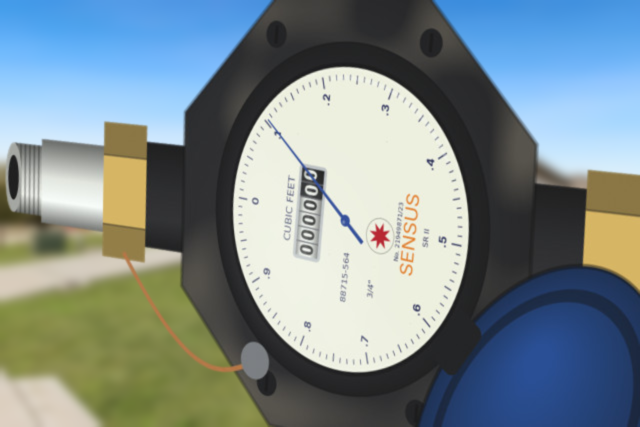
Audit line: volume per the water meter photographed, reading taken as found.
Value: 0.10 ft³
